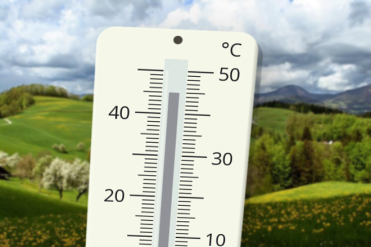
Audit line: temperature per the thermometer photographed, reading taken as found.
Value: 45 °C
